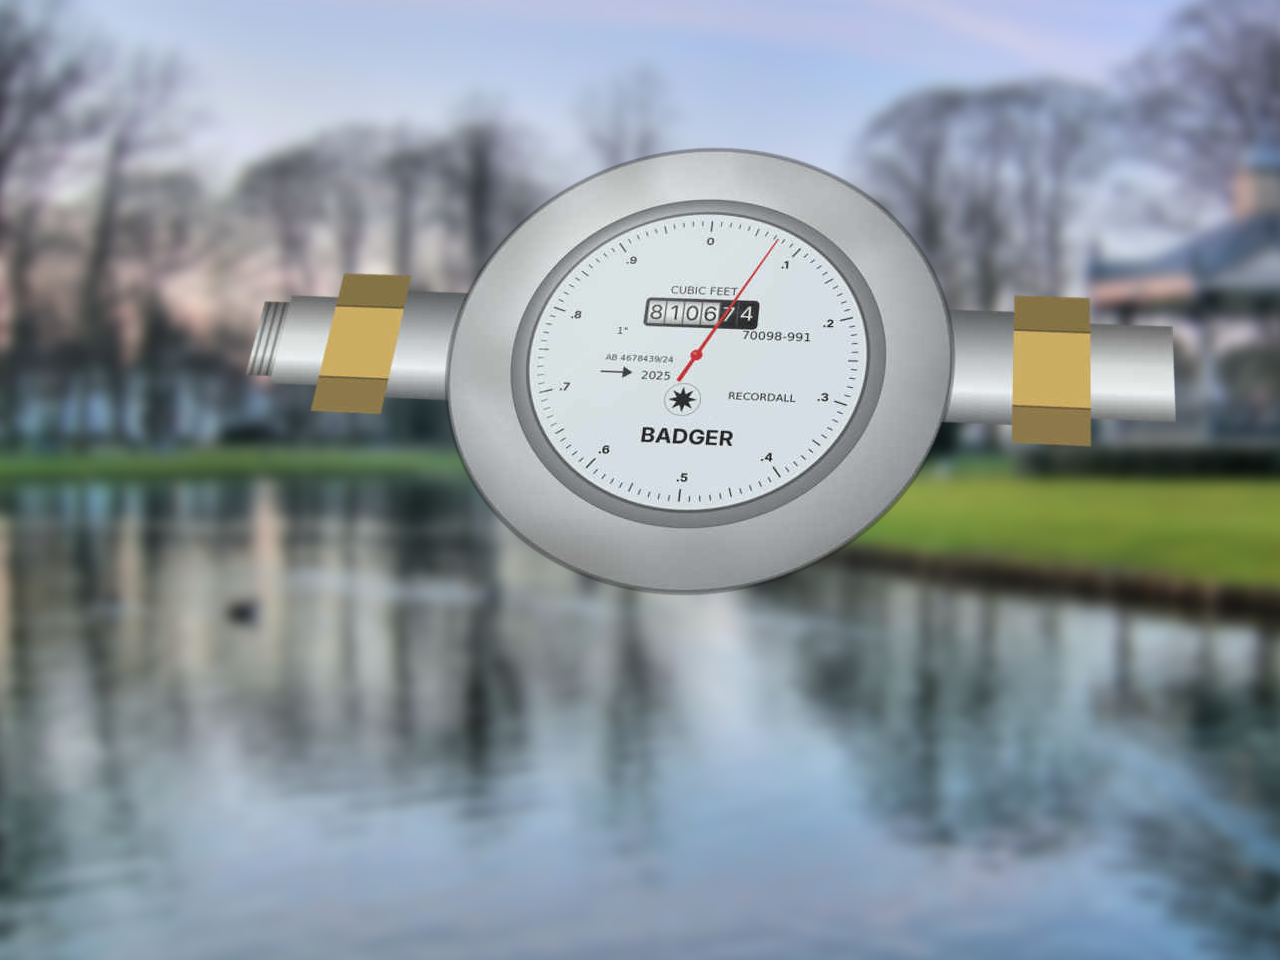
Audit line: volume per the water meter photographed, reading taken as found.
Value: 810674.07 ft³
